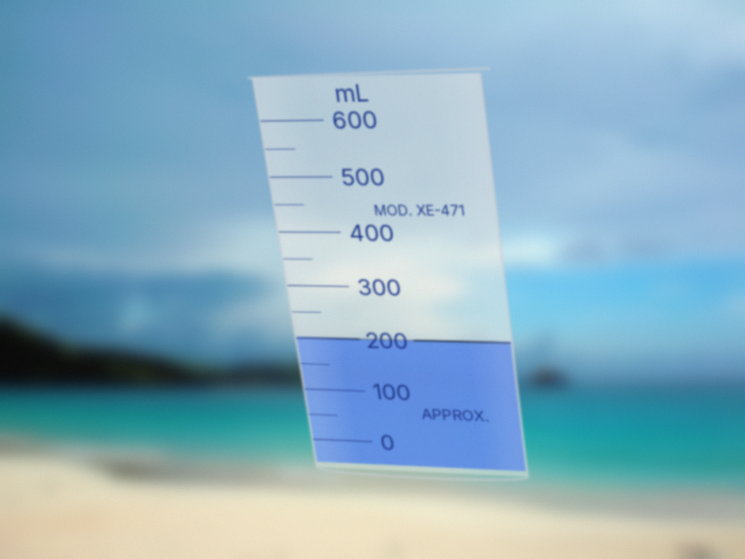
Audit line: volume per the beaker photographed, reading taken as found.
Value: 200 mL
